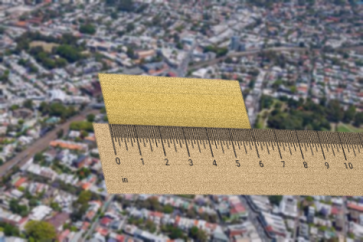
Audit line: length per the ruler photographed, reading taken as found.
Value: 6 in
